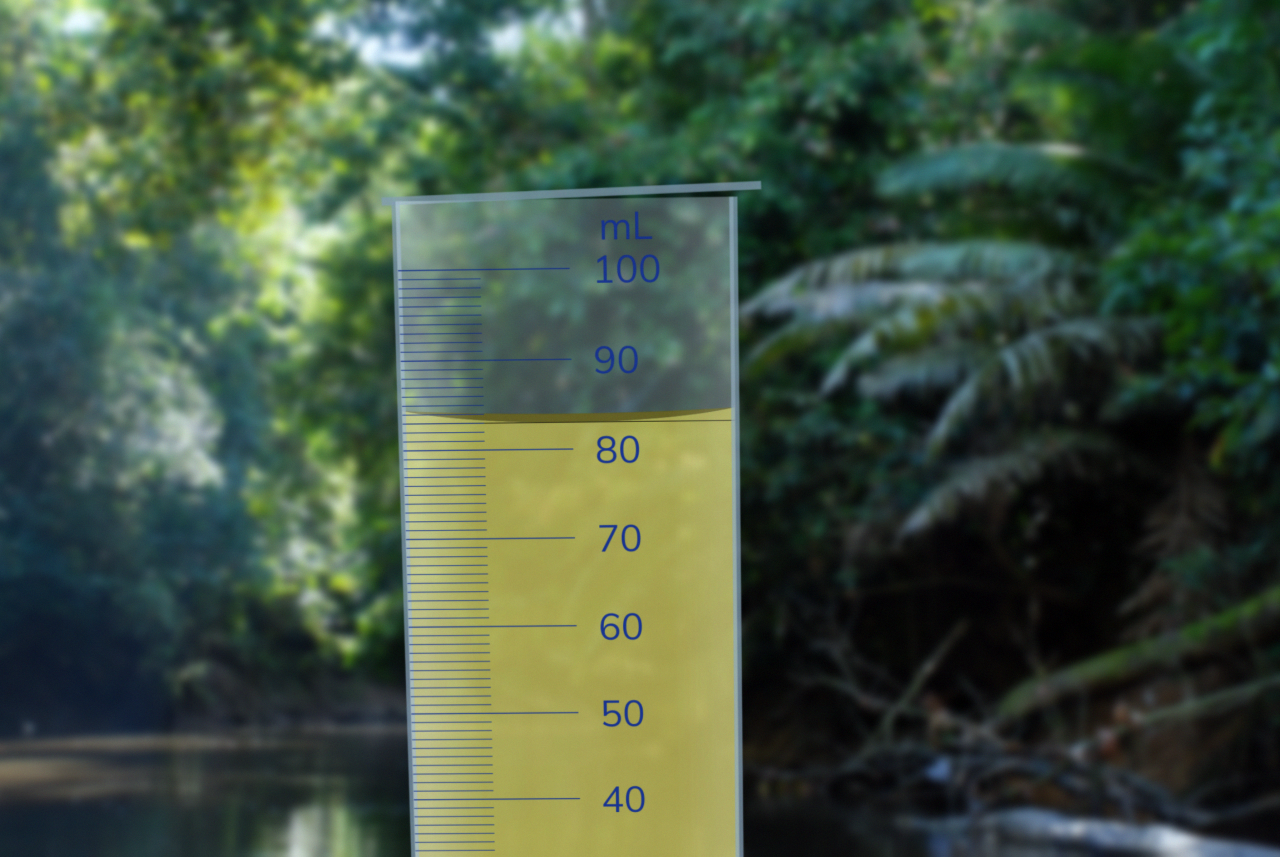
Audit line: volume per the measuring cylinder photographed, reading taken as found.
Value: 83 mL
